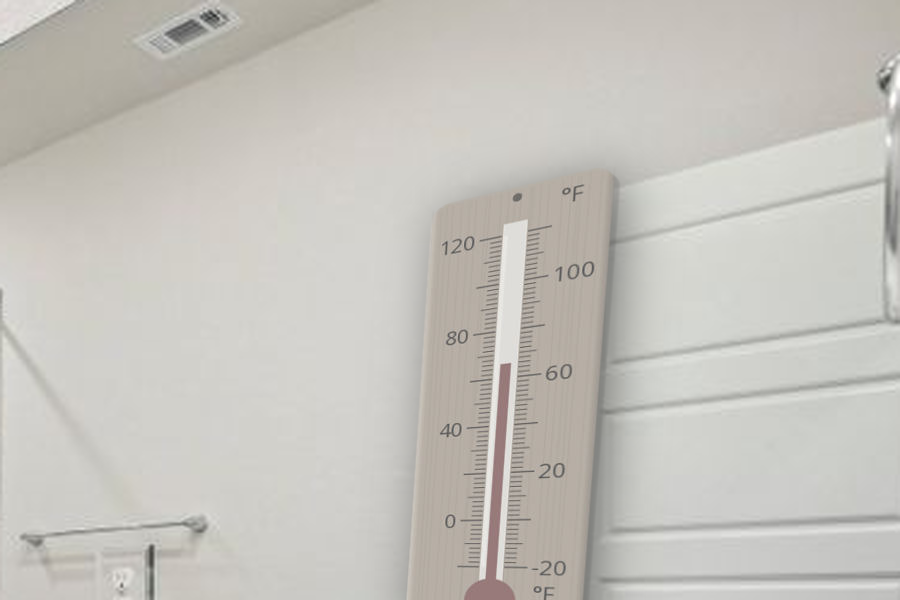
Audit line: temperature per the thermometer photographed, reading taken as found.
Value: 66 °F
